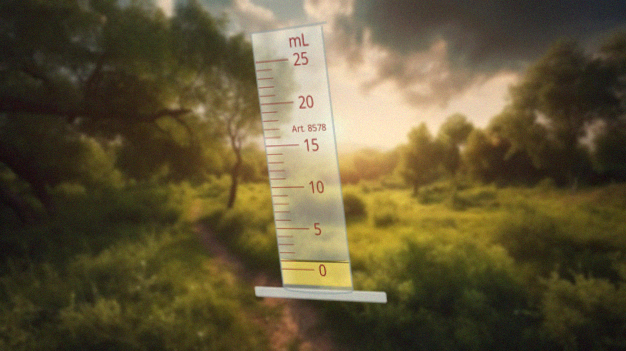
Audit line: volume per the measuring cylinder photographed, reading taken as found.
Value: 1 mL
